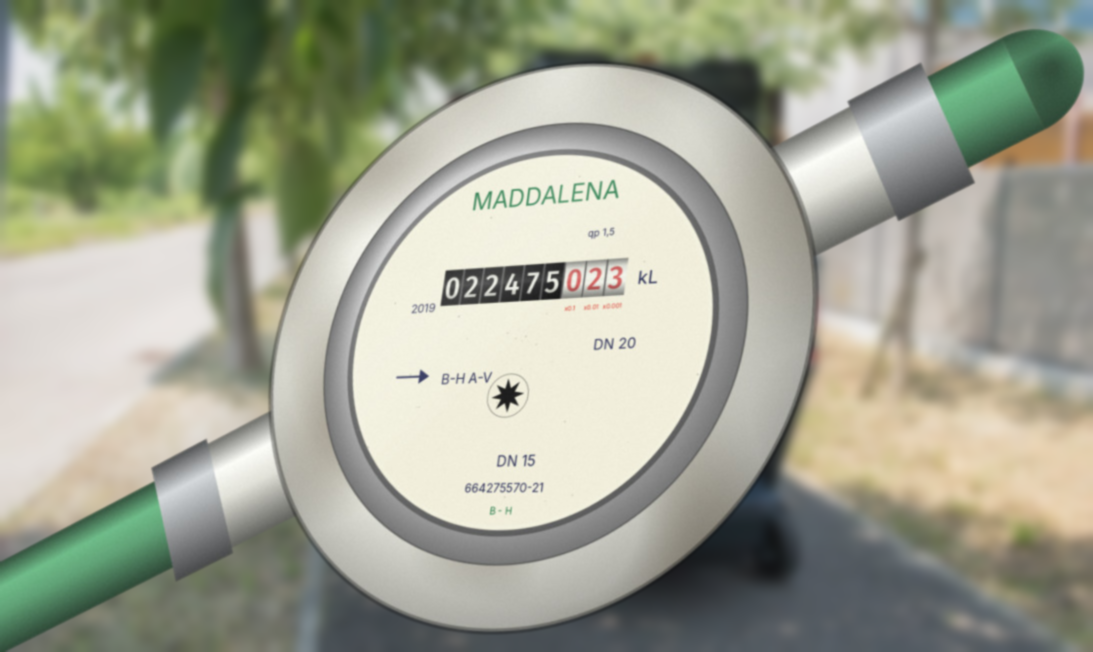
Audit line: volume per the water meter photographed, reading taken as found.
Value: 22475.023 kL
